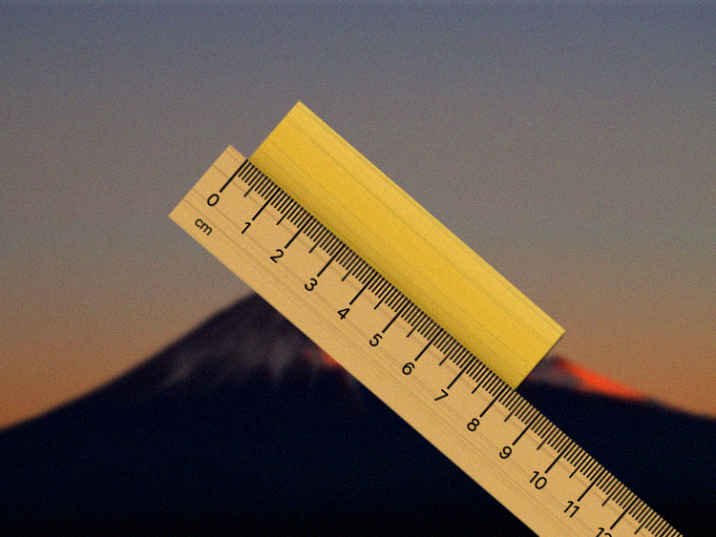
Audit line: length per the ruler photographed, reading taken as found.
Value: 8.2 cm
